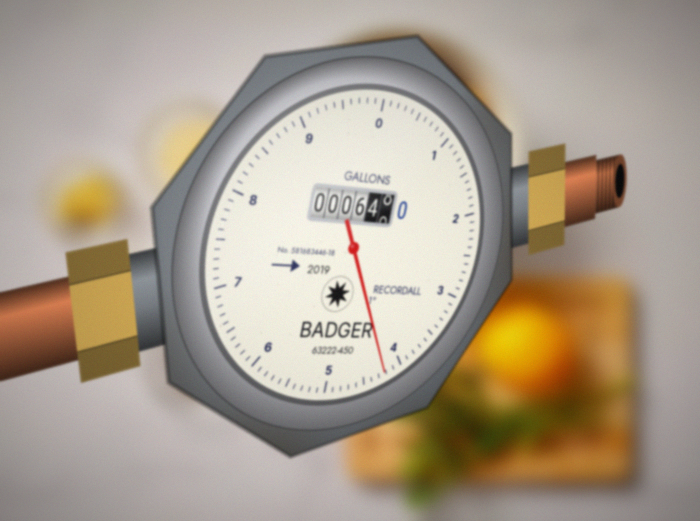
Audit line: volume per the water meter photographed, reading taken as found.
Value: 6484.2 gal
